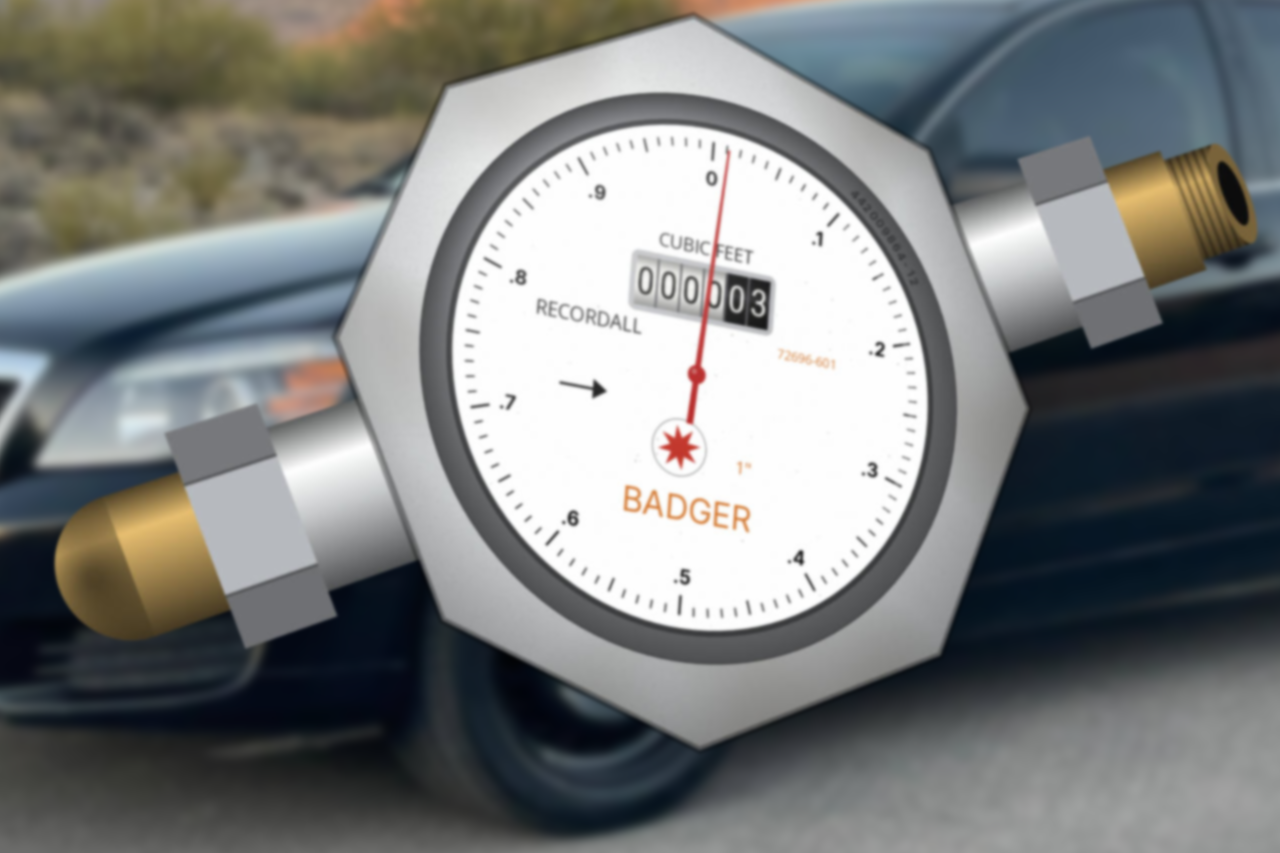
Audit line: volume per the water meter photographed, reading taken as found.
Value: 3.01 ft³
